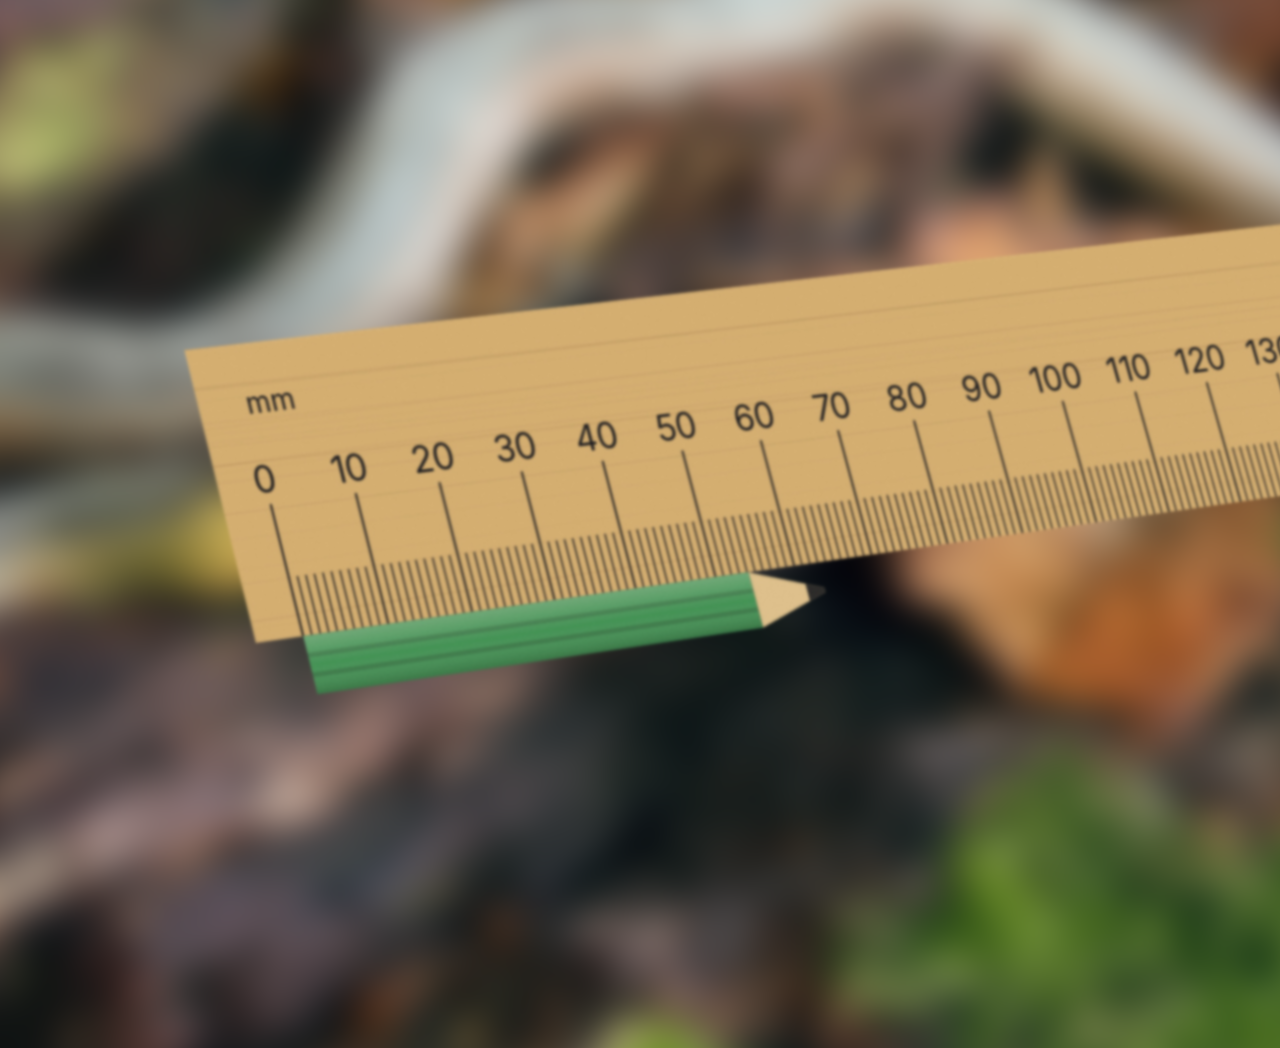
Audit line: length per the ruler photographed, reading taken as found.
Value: 63 mm
